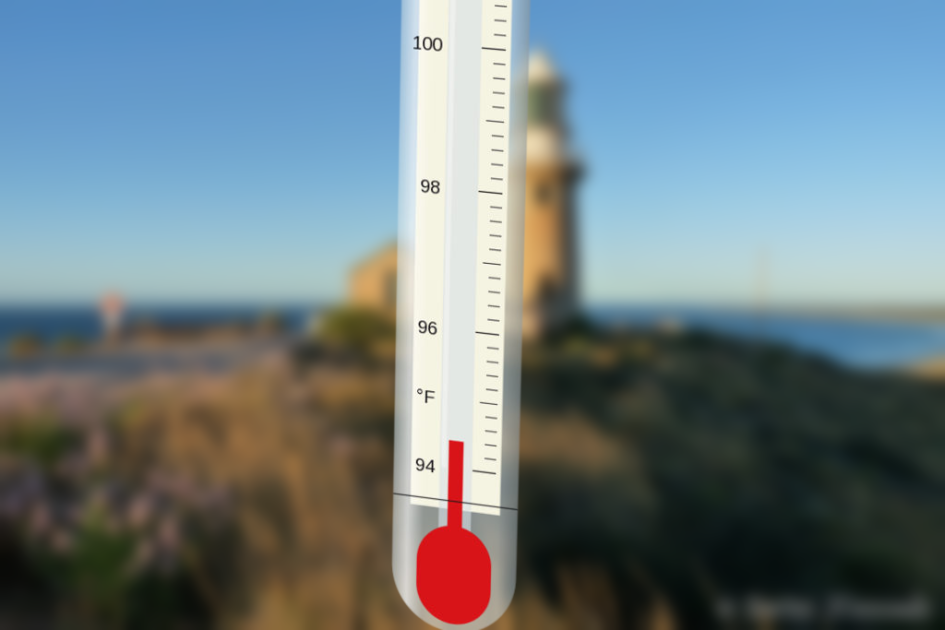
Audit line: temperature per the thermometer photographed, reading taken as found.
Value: 94.4 °F
